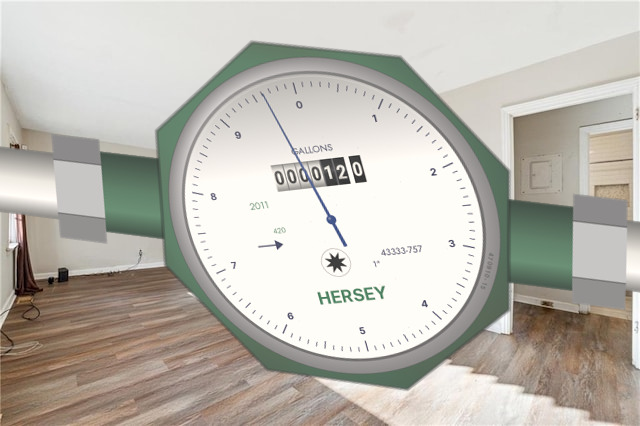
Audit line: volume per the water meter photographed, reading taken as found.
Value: 119.6 gal
